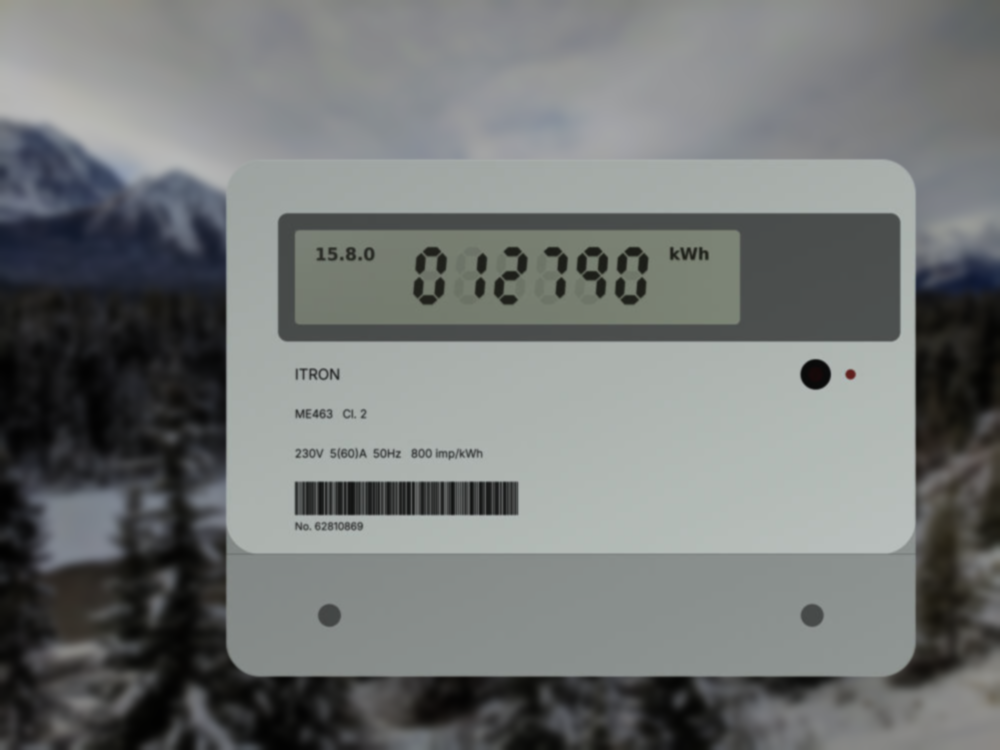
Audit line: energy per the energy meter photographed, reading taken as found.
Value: 12790 kWh
